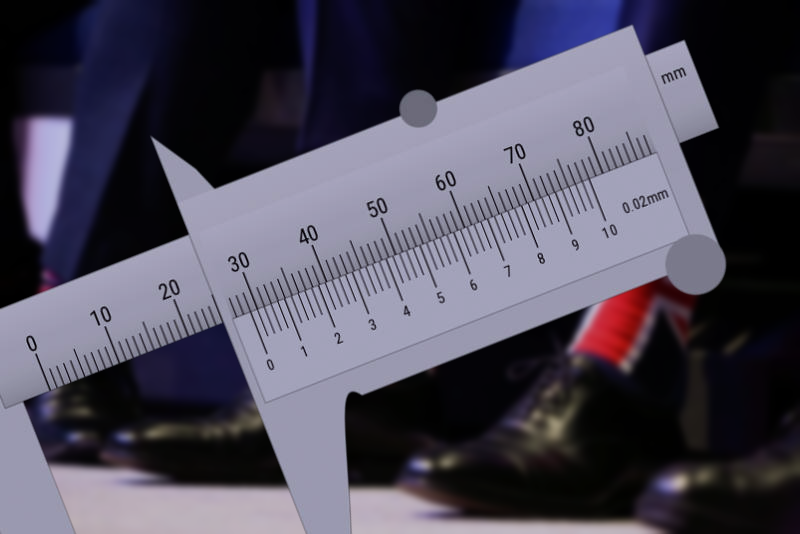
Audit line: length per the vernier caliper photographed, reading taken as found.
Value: 29.0 mm
